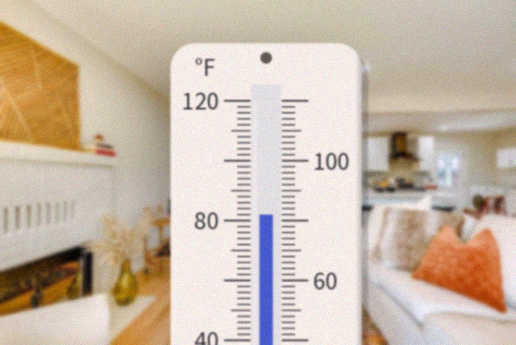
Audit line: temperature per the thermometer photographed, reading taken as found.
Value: 82 °F
